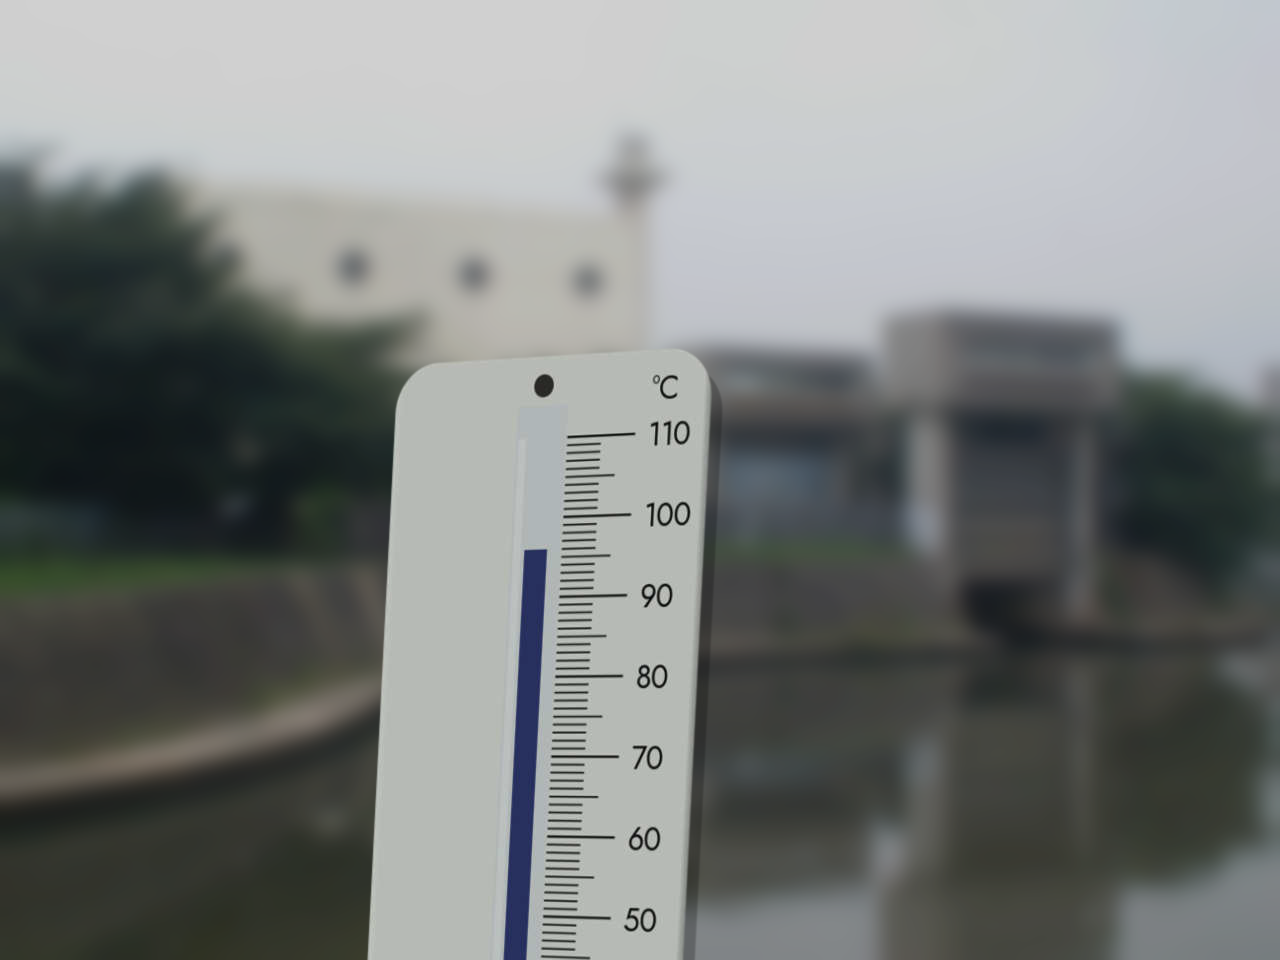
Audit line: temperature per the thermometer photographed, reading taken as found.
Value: 96 °C
